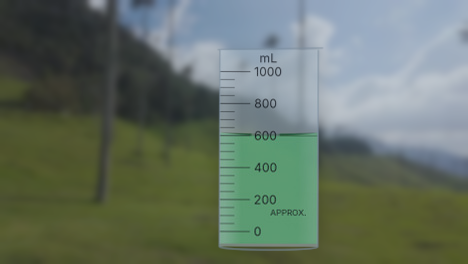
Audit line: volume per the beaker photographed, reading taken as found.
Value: 600 mL
